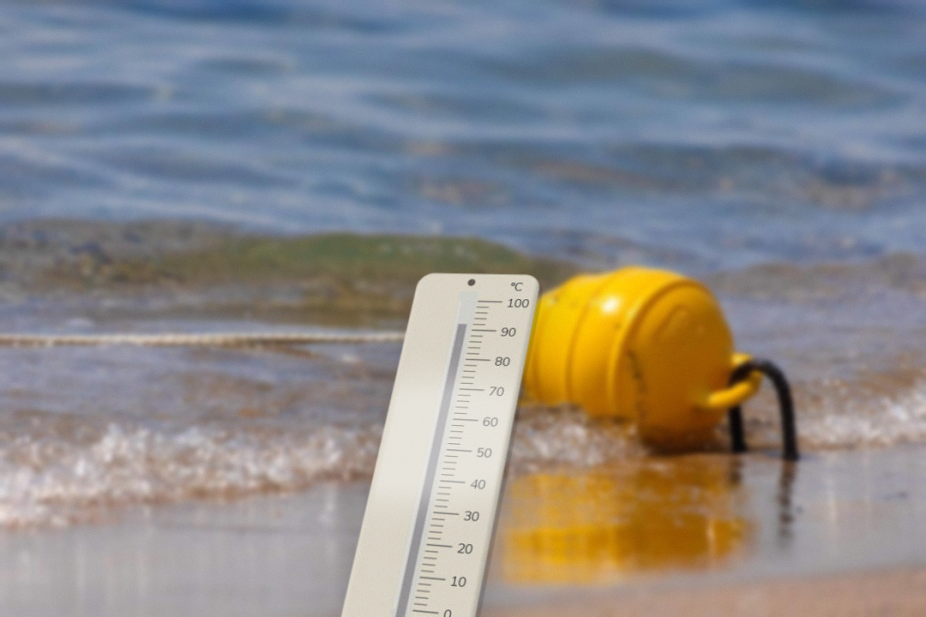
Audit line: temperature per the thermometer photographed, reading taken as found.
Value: 92 °C
